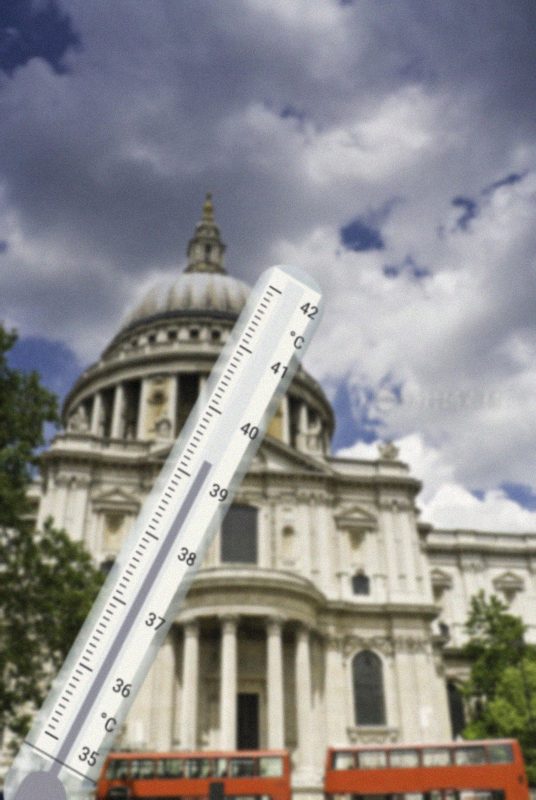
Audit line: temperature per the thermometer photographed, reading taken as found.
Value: 39.3 °C
